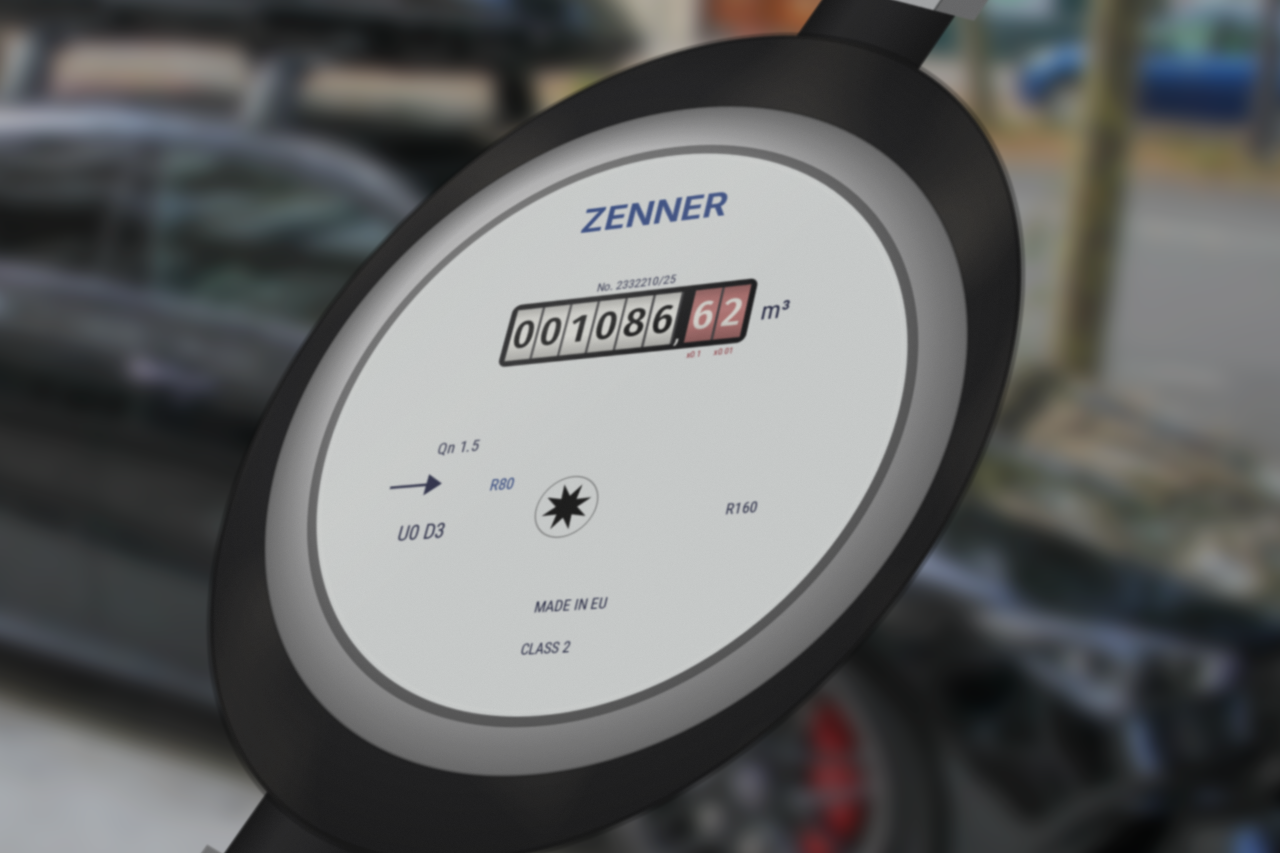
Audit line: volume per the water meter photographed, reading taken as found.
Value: 1086.62 m³
